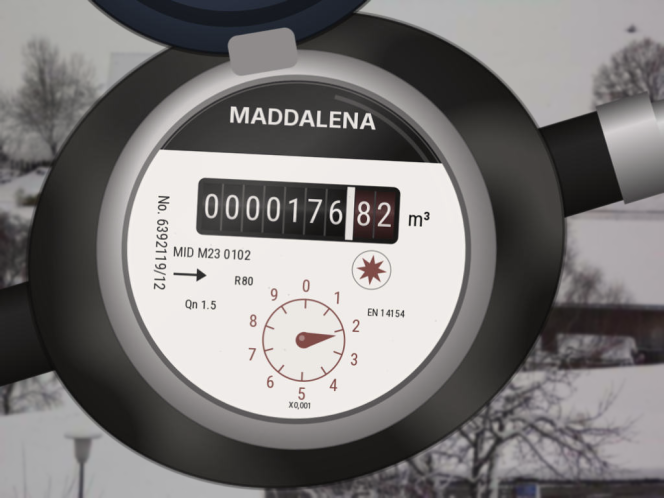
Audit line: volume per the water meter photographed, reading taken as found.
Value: 176.822 m³
